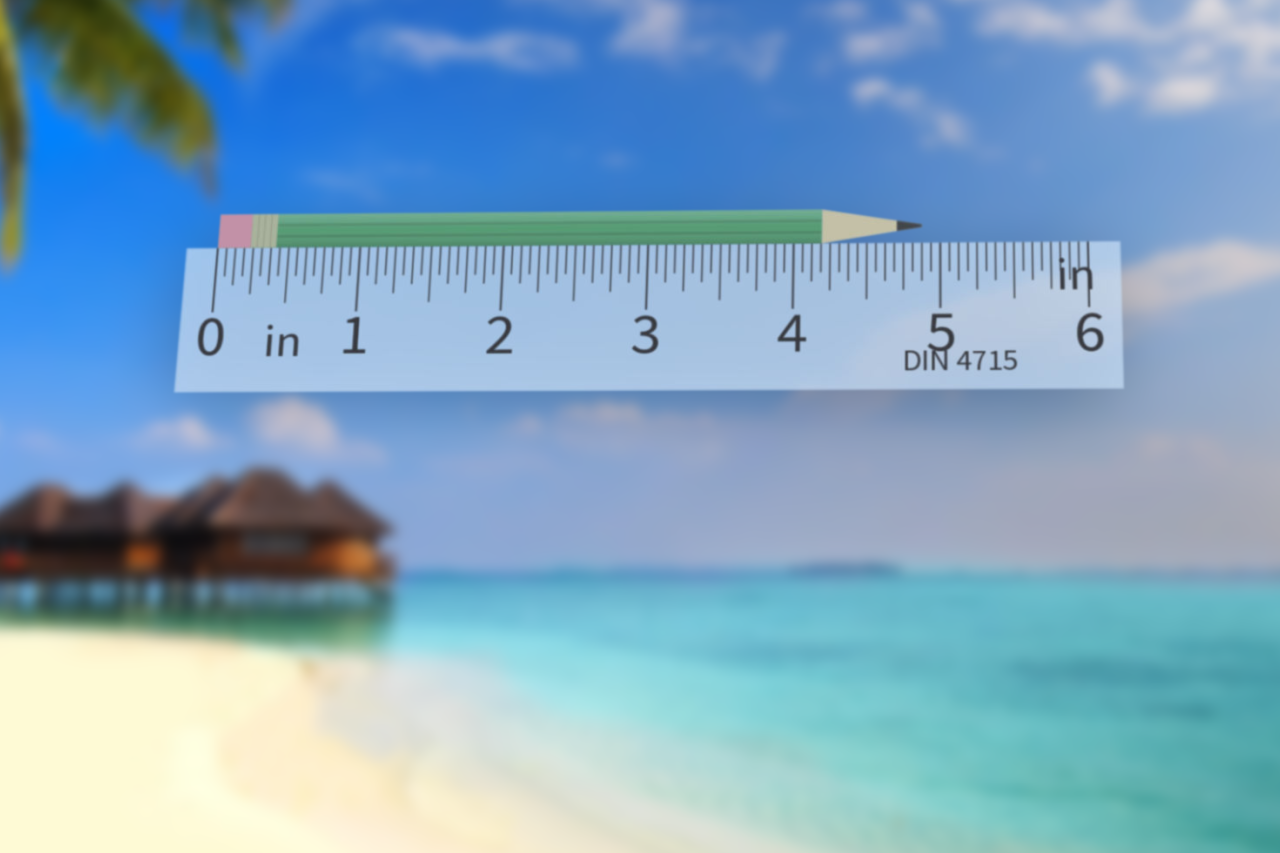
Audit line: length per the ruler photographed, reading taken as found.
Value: 4.875 in
